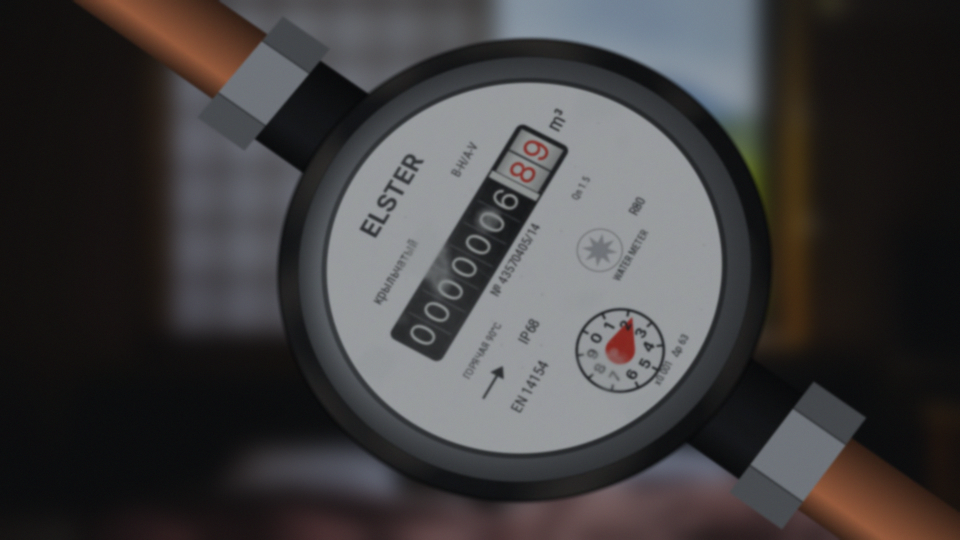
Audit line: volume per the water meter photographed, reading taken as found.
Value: 6.892 m³
